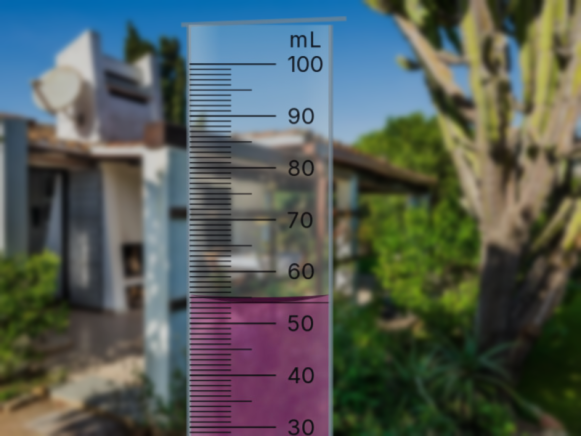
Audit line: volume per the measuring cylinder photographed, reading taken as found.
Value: 54 mL
